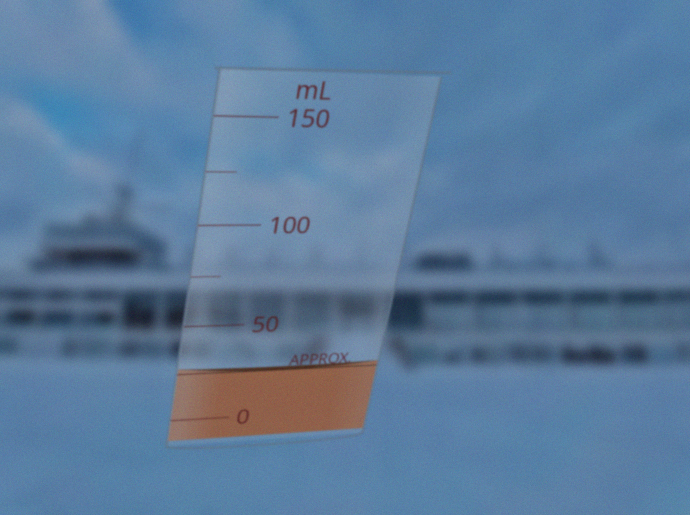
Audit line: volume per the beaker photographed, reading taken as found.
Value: 25 mL
